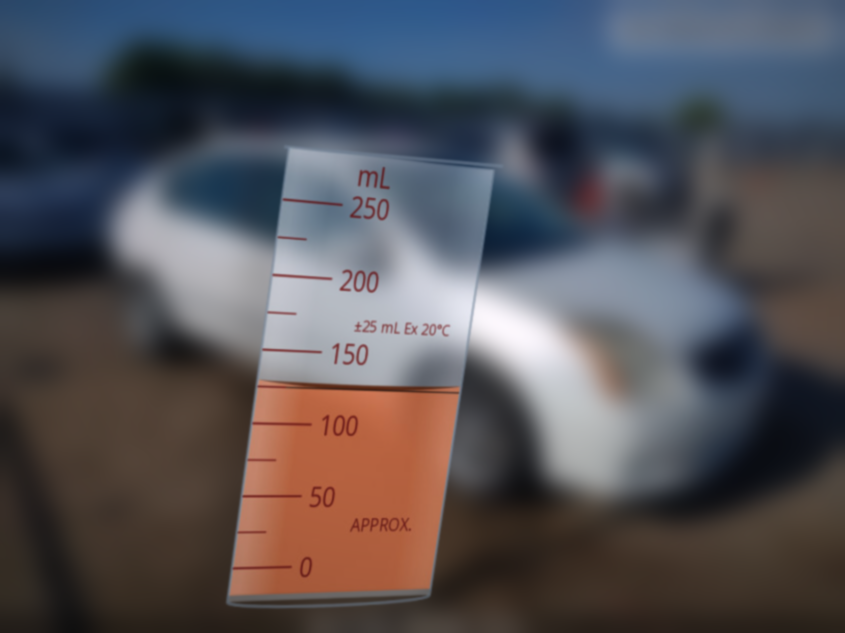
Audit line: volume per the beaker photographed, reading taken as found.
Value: 125 mL
